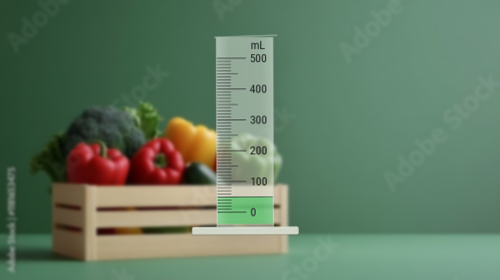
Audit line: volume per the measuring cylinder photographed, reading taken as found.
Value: 50 mL
